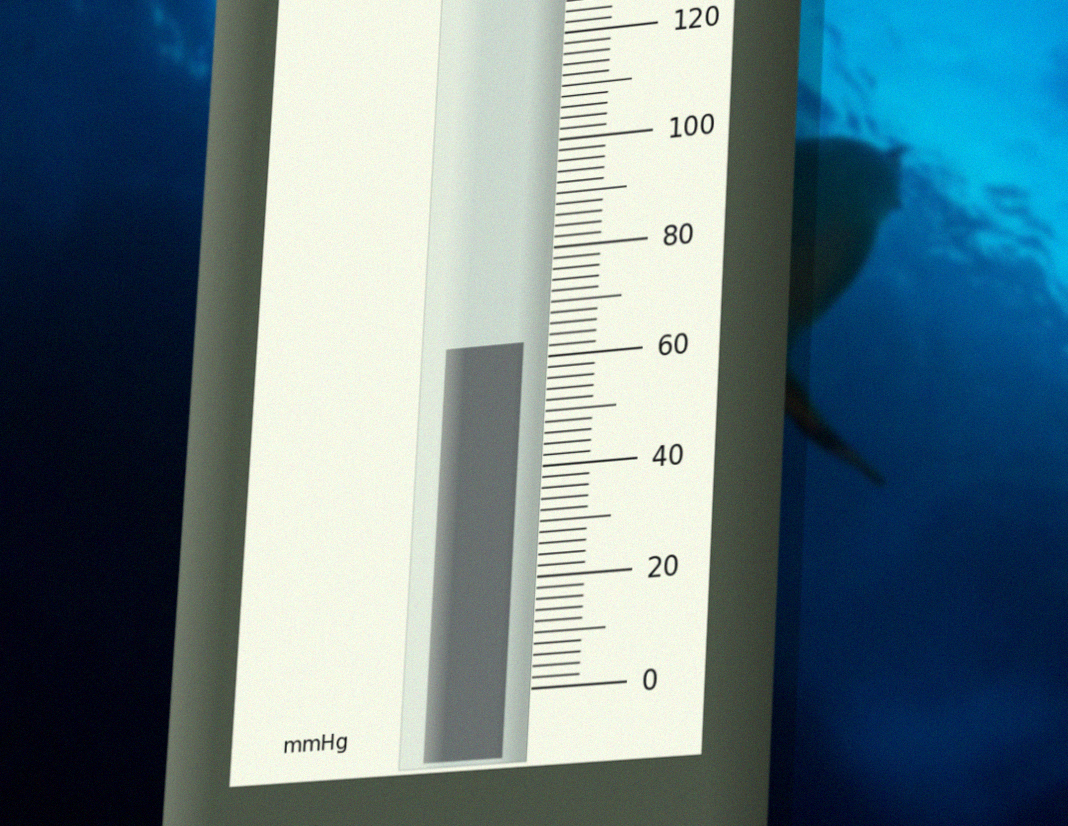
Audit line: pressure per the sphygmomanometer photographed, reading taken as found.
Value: 63 mmHg
